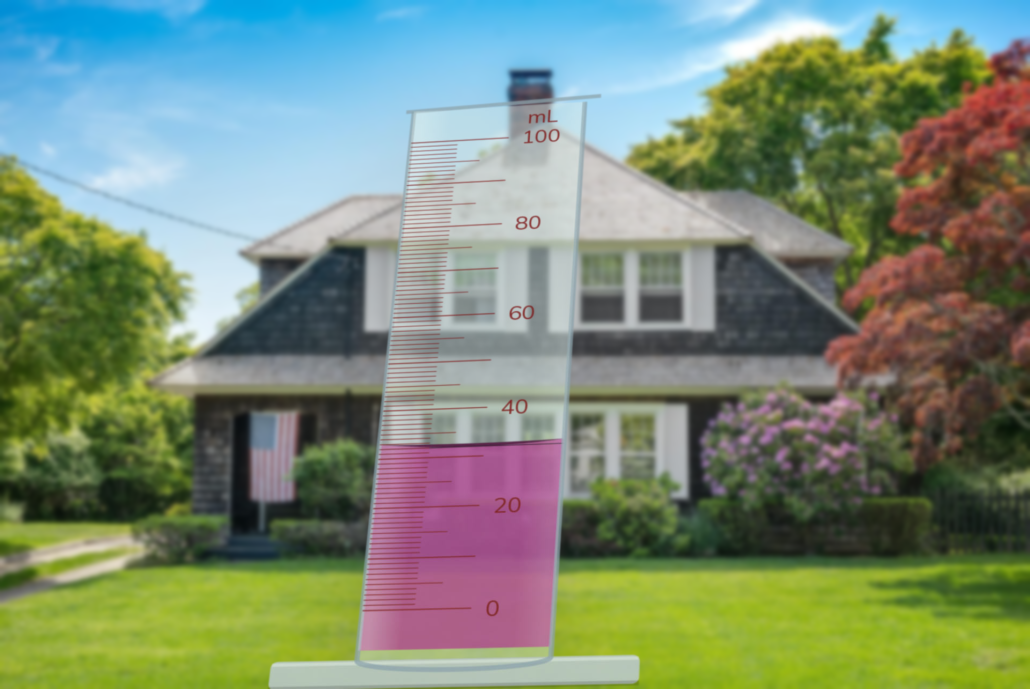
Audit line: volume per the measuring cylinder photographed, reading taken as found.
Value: 32 mL
